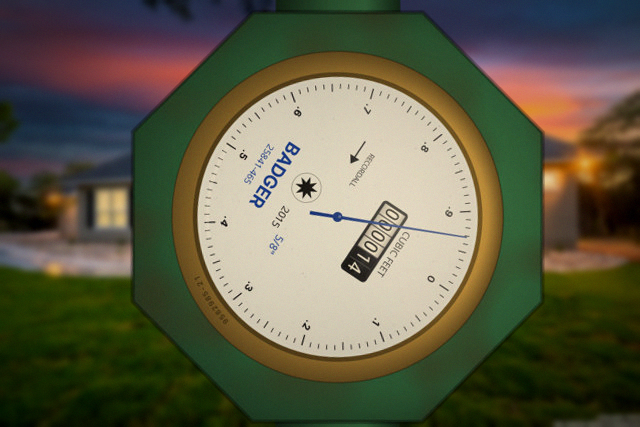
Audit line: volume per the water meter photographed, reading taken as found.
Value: 13.93 ft³
